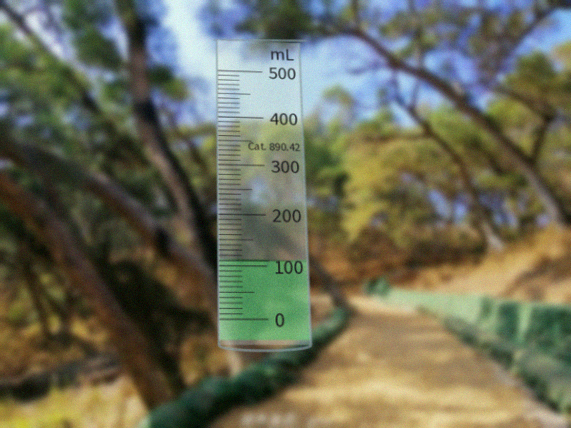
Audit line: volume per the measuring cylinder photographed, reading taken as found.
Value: 110 mL
